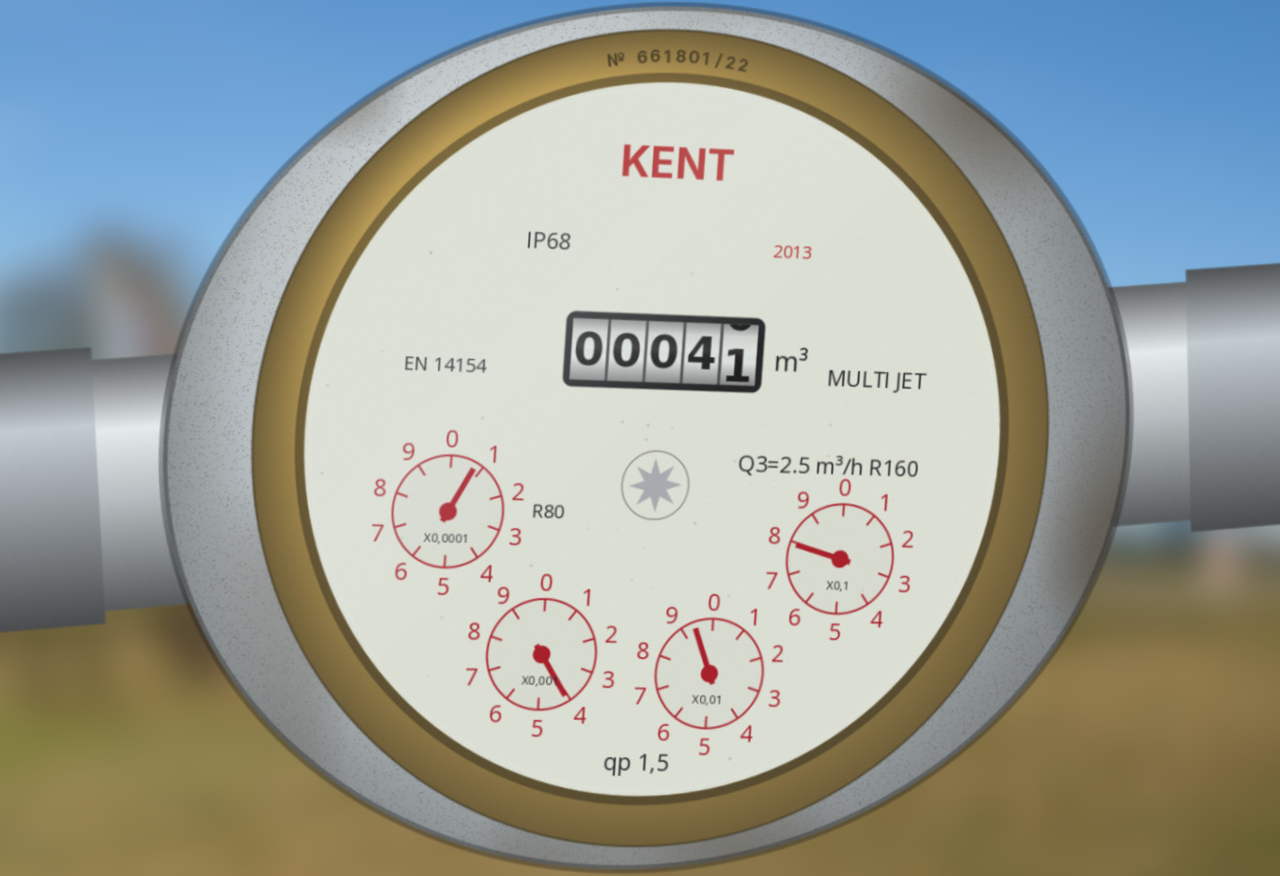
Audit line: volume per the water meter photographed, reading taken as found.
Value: 40.7940 m³
